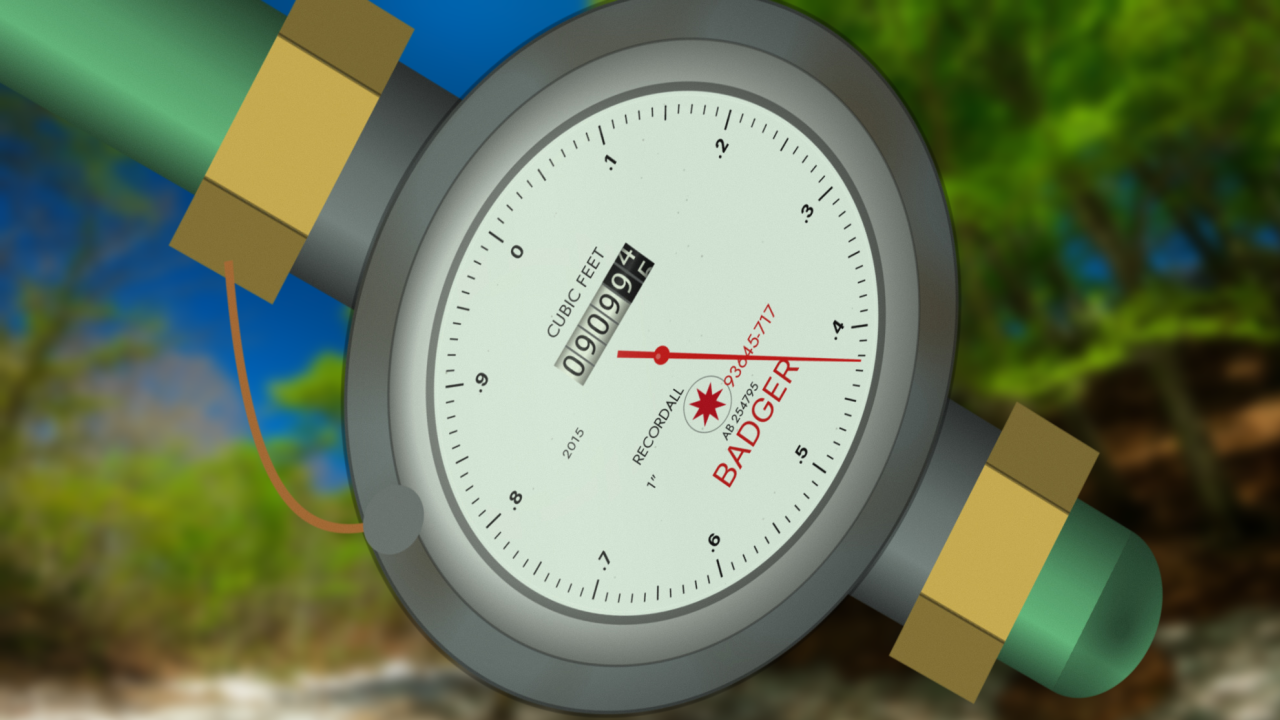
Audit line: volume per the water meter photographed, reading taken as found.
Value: 90994.42 ft³
